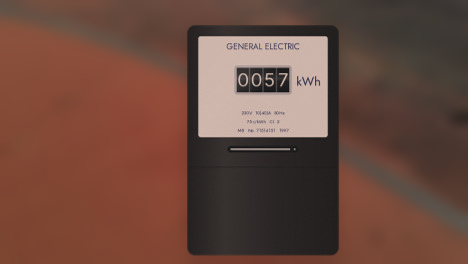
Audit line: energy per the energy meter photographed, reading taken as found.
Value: 57 kWh
